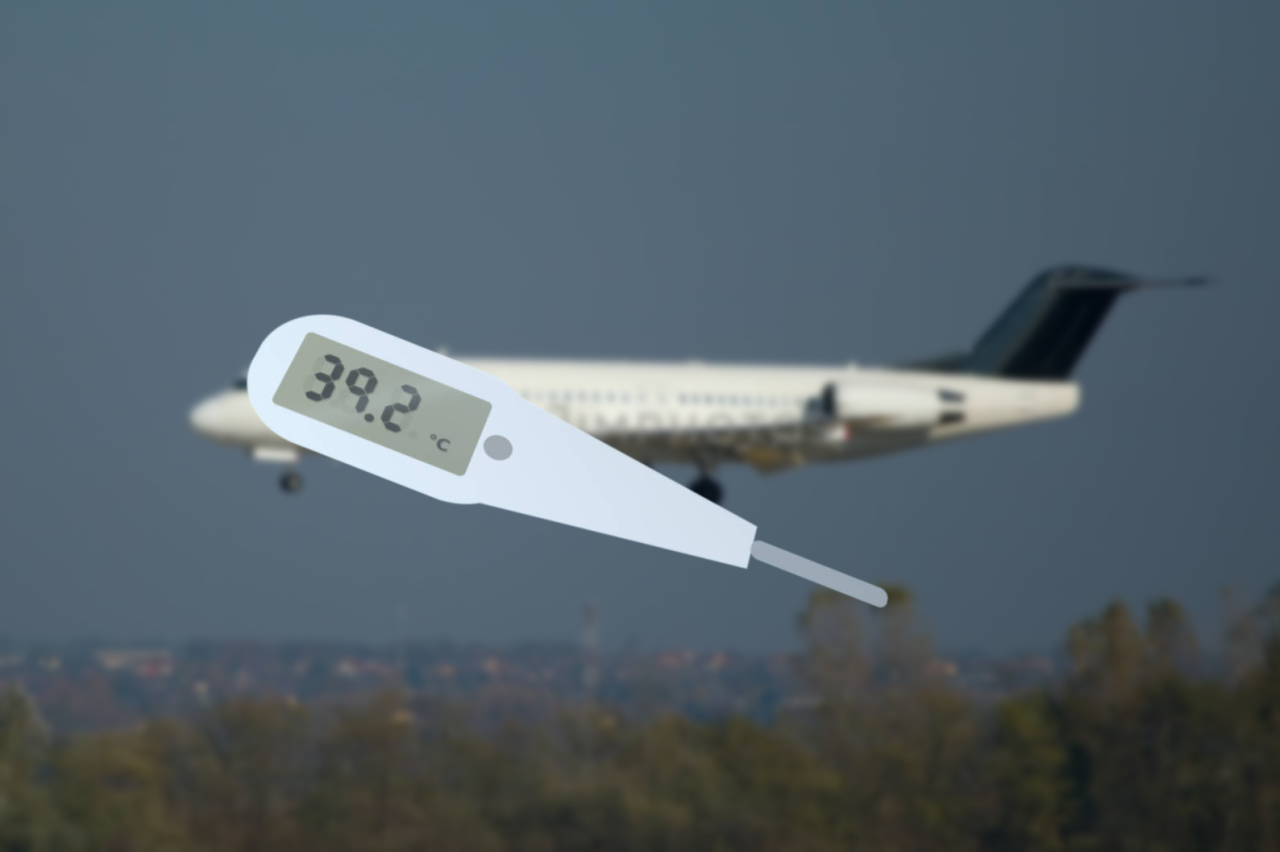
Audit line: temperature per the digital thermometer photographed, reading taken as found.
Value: 39.2 °C
